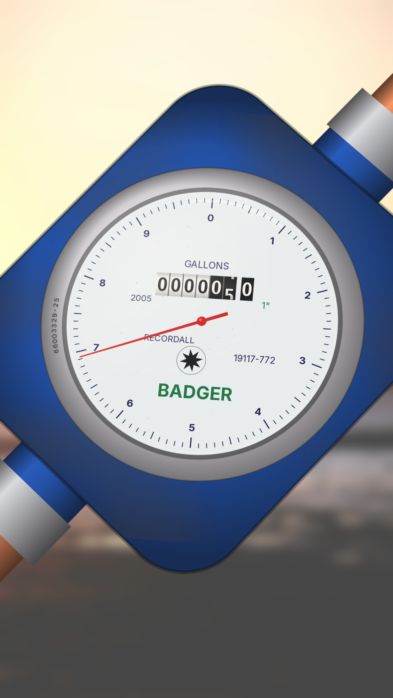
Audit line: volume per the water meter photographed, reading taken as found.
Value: 46.9 gal
